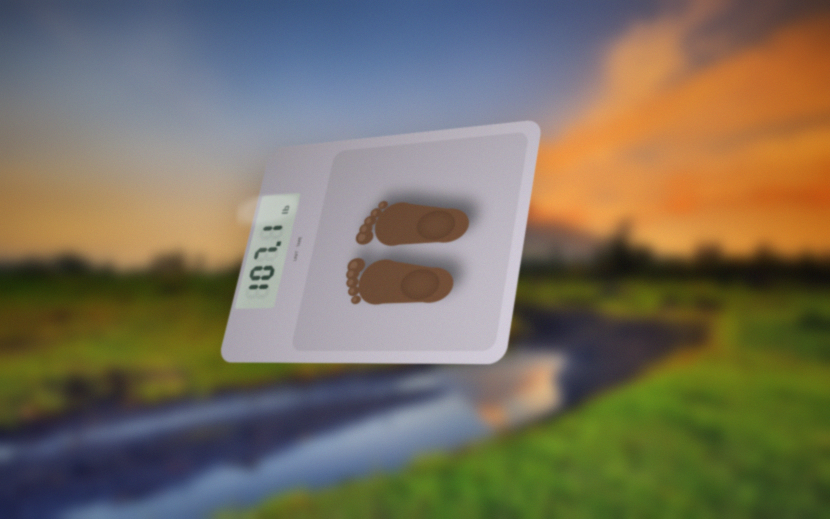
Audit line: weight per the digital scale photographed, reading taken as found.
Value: 107.1 lb
